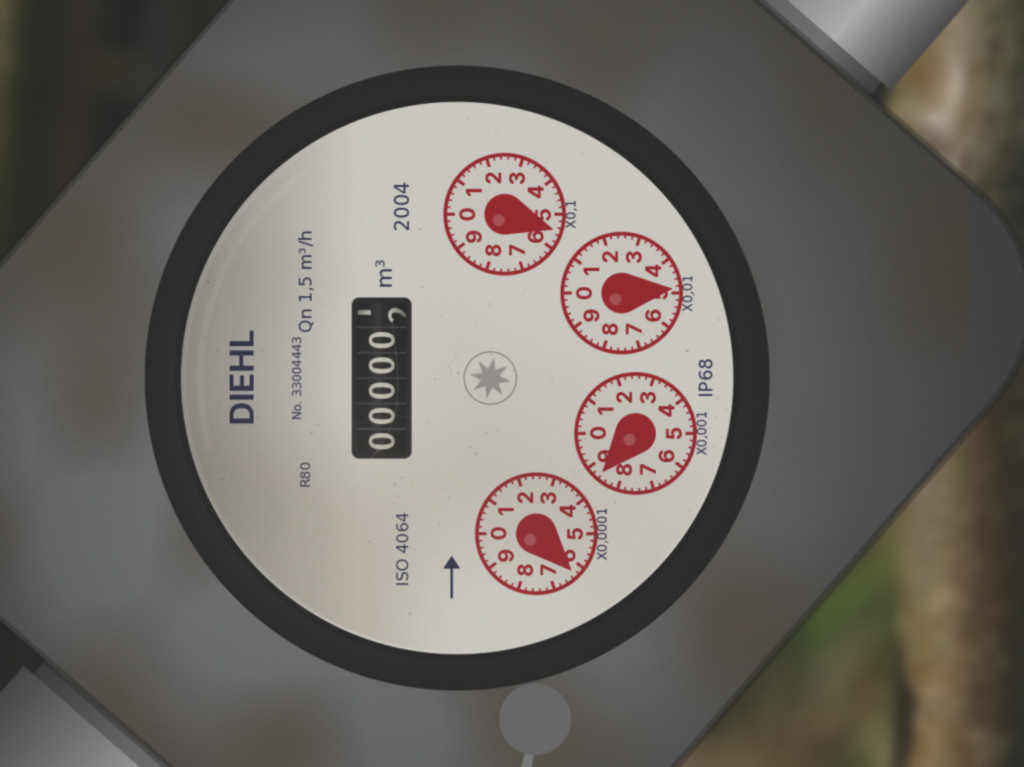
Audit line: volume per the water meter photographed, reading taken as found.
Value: 1.5486 m³
